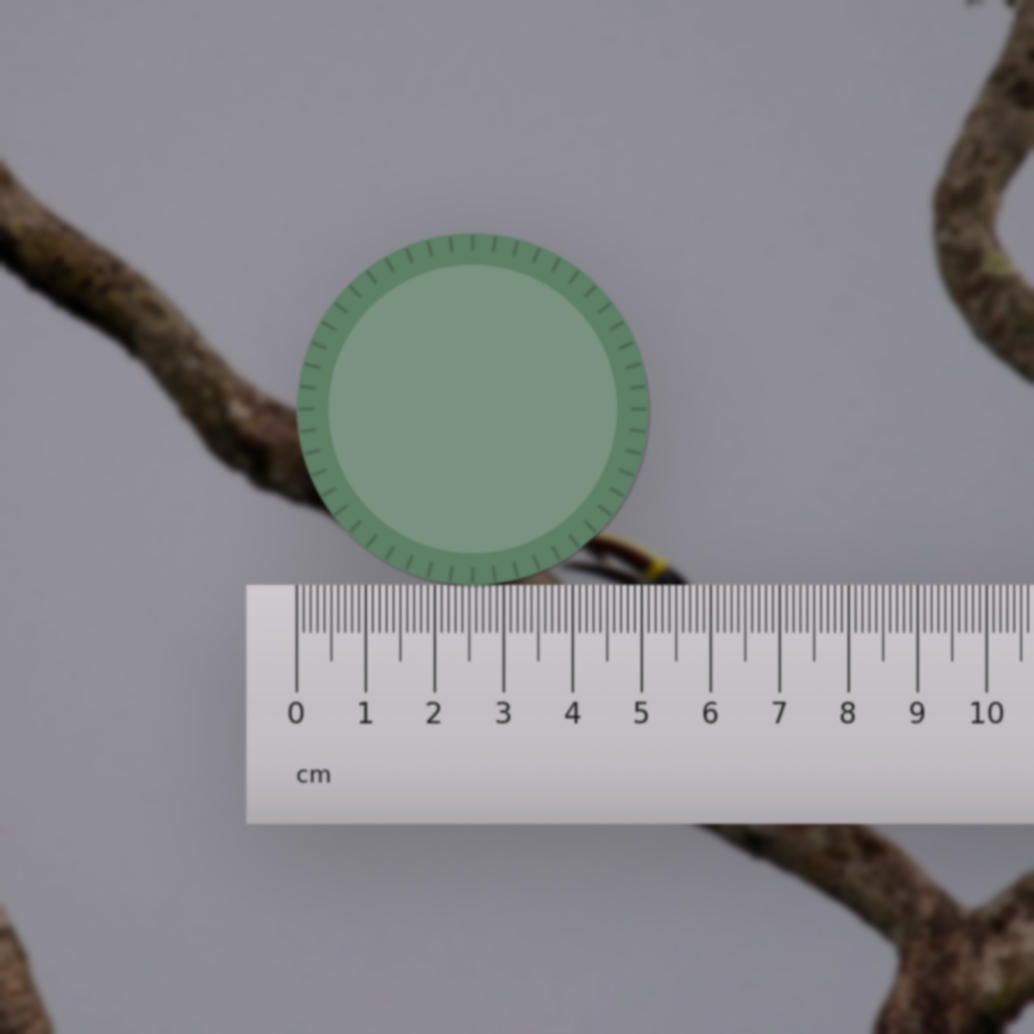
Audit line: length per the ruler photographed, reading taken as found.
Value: 5.1 cm
